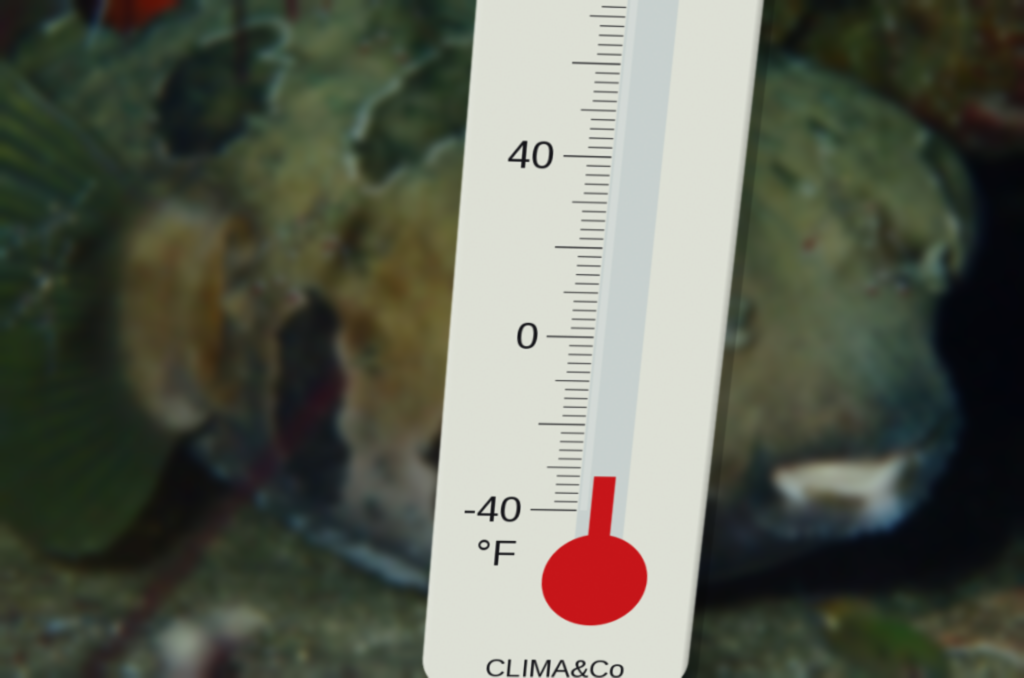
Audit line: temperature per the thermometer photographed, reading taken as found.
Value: -32 °F
